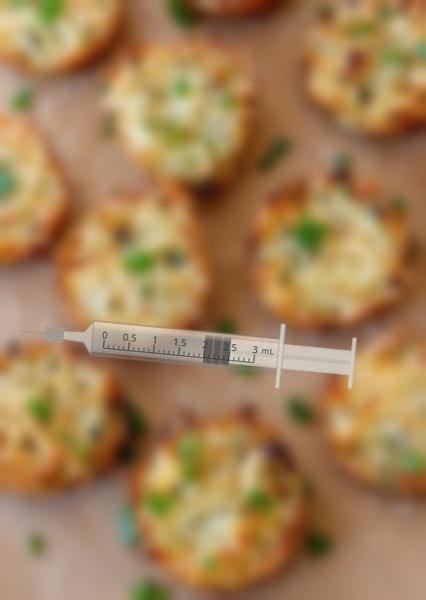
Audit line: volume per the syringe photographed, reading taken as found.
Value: 2 mL
